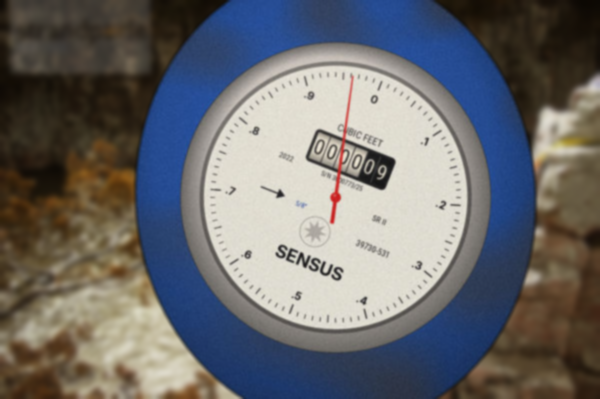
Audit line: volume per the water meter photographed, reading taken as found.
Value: 8.96 ft³
